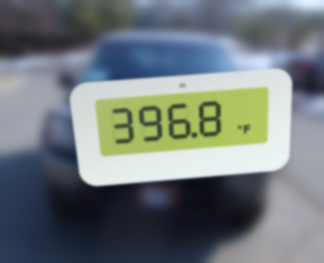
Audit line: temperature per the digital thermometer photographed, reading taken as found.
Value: 396.8 °F
